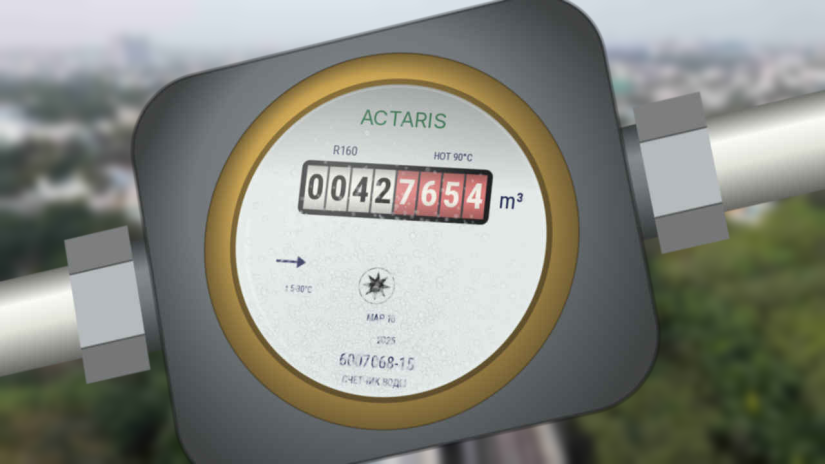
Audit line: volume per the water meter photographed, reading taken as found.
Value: 42.7654 m³
